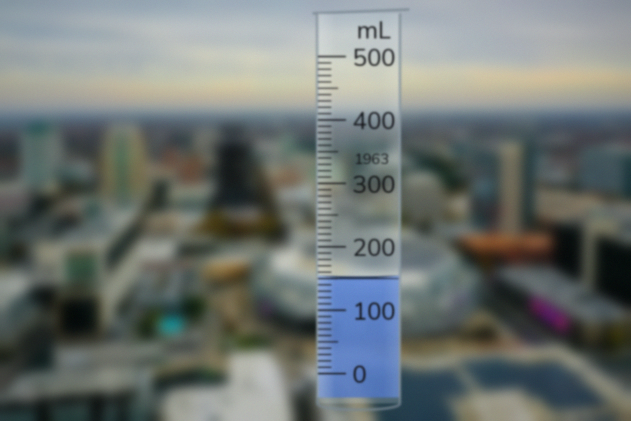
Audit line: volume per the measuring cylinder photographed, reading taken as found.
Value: 150 mL
